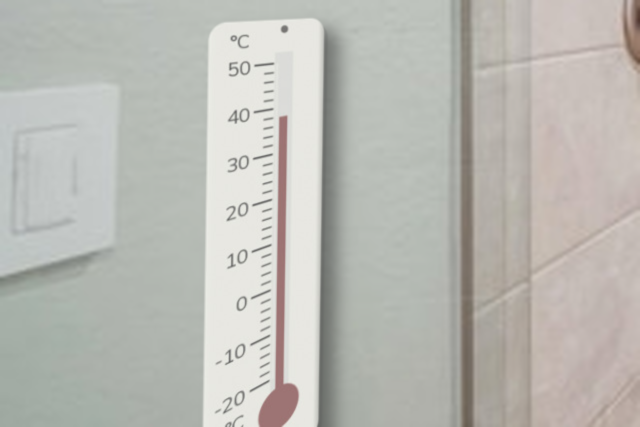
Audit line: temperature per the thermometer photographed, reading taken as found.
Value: 38 °C
